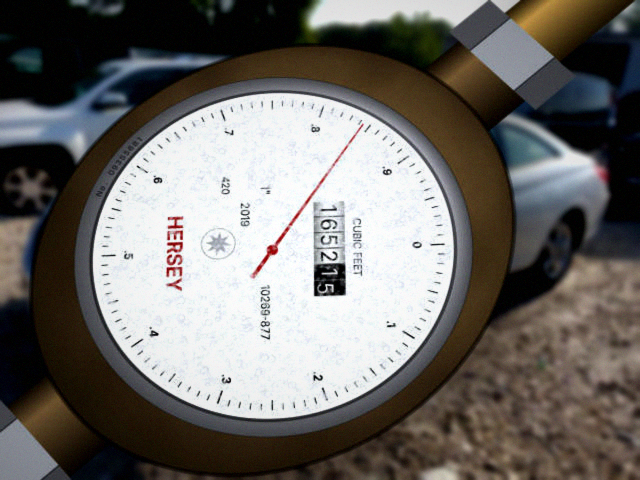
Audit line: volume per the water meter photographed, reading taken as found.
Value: 165214.84 ft³
